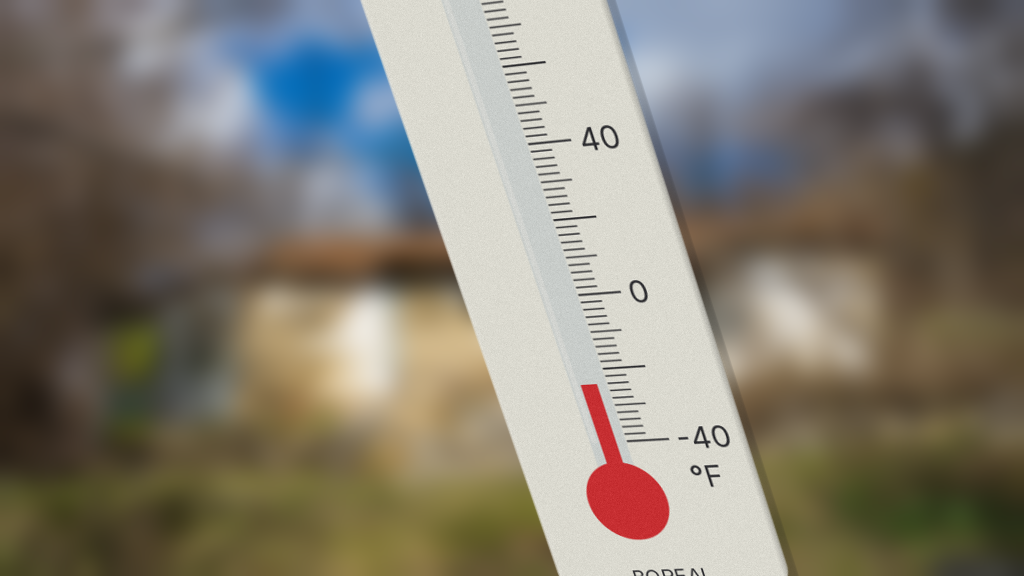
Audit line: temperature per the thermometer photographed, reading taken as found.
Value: -24 °F
